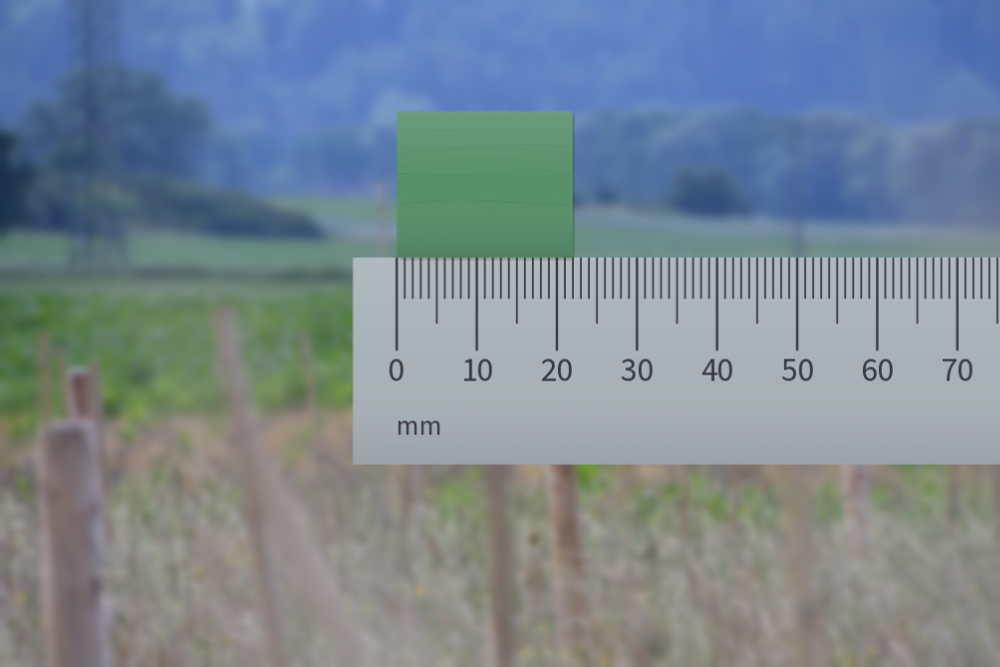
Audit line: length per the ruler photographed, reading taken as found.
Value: 22 mm
